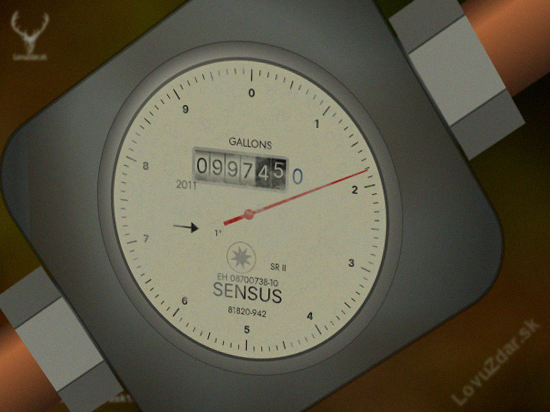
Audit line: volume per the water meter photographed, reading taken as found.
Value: 997451.8 gal
